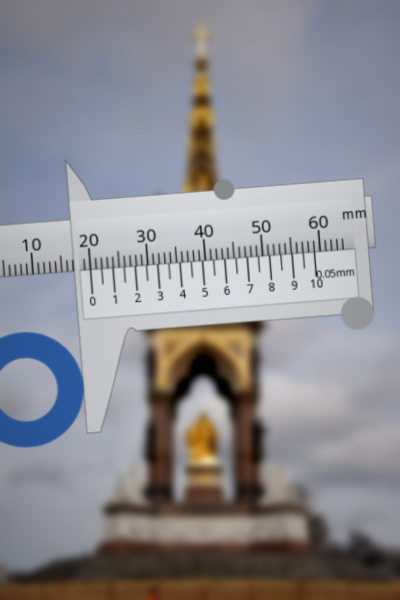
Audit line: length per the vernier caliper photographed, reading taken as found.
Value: 20.0 mm
